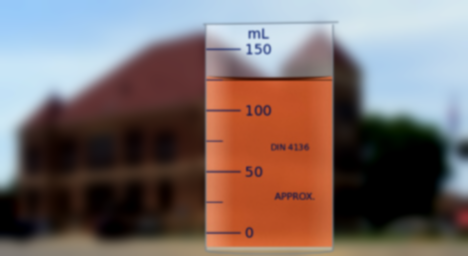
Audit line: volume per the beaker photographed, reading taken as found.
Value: 125 mL
